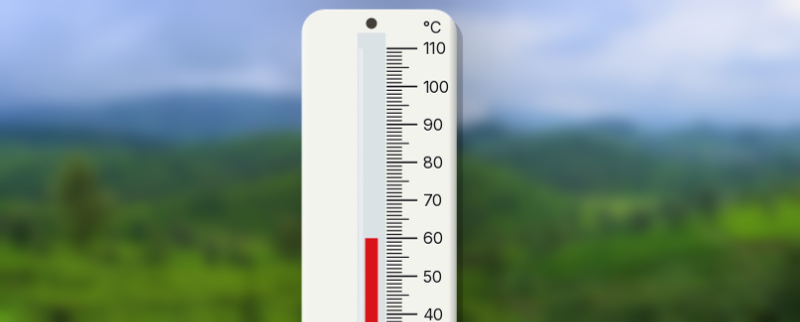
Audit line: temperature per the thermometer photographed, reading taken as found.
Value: 60 °C
